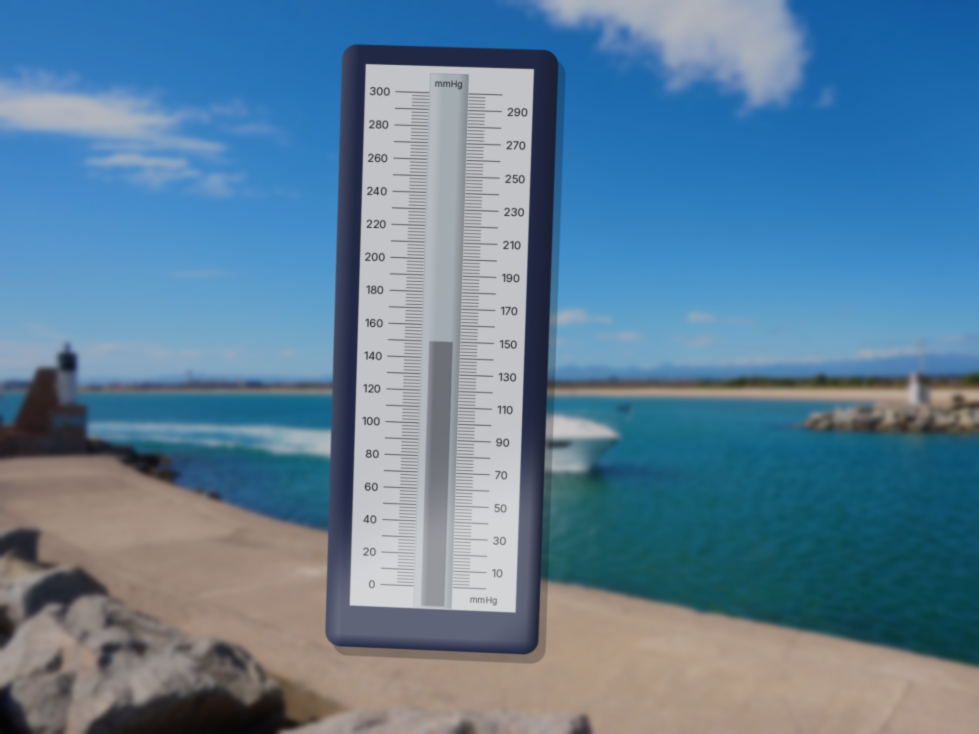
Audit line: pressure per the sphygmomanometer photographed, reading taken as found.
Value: 150 mmHg
